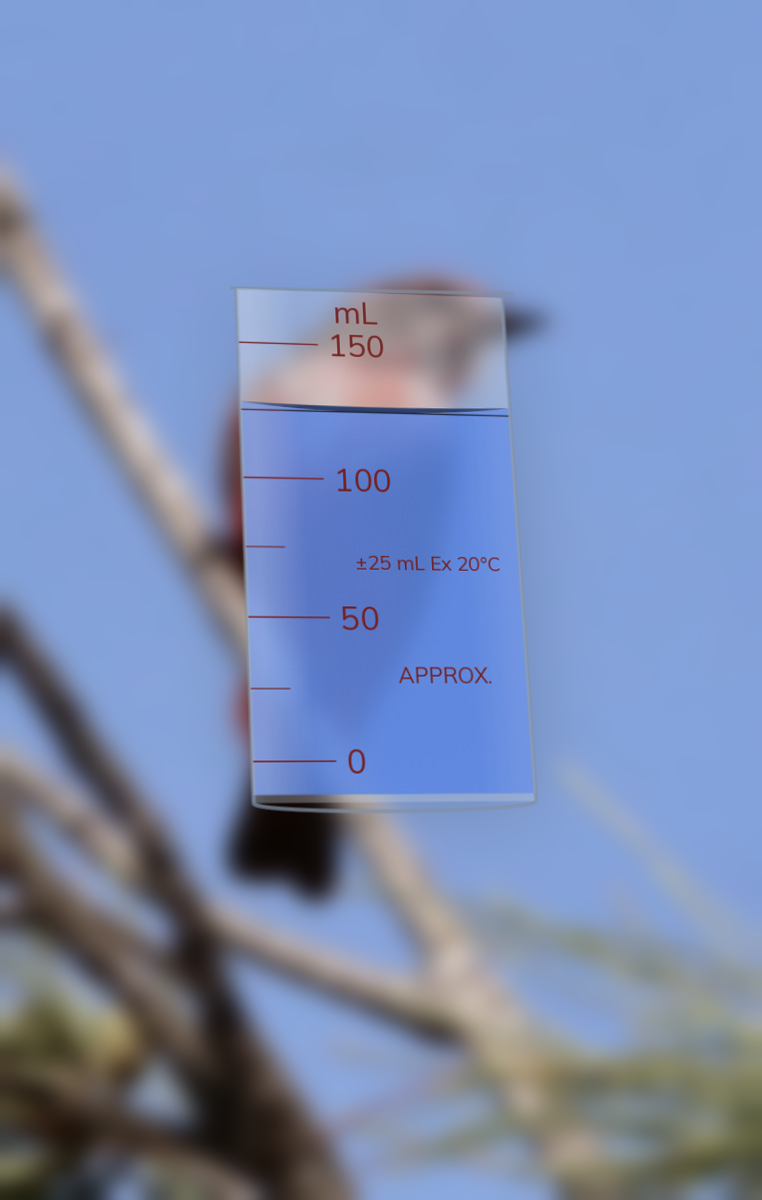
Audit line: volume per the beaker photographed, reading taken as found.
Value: 125 mL
